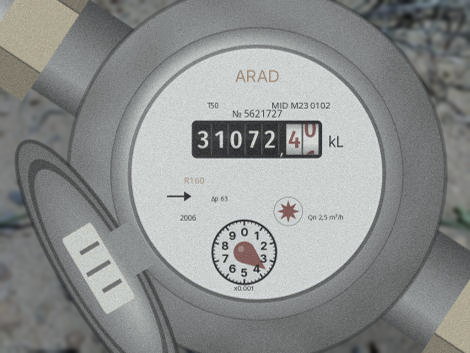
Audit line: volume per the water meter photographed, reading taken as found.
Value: 31072.403 kL
